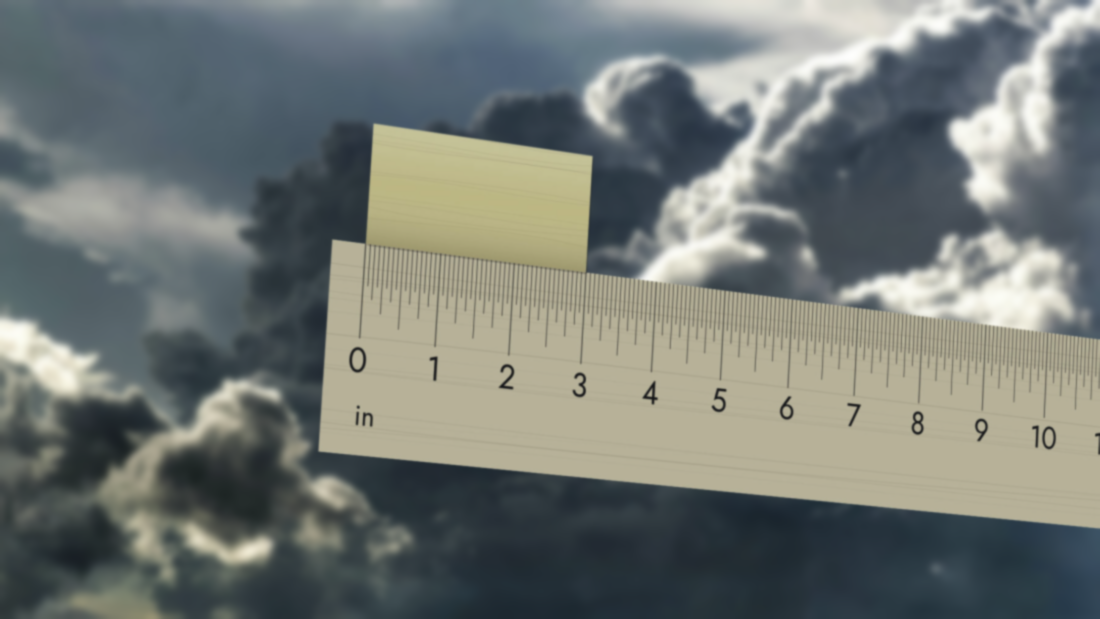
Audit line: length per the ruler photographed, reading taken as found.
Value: 3 in
